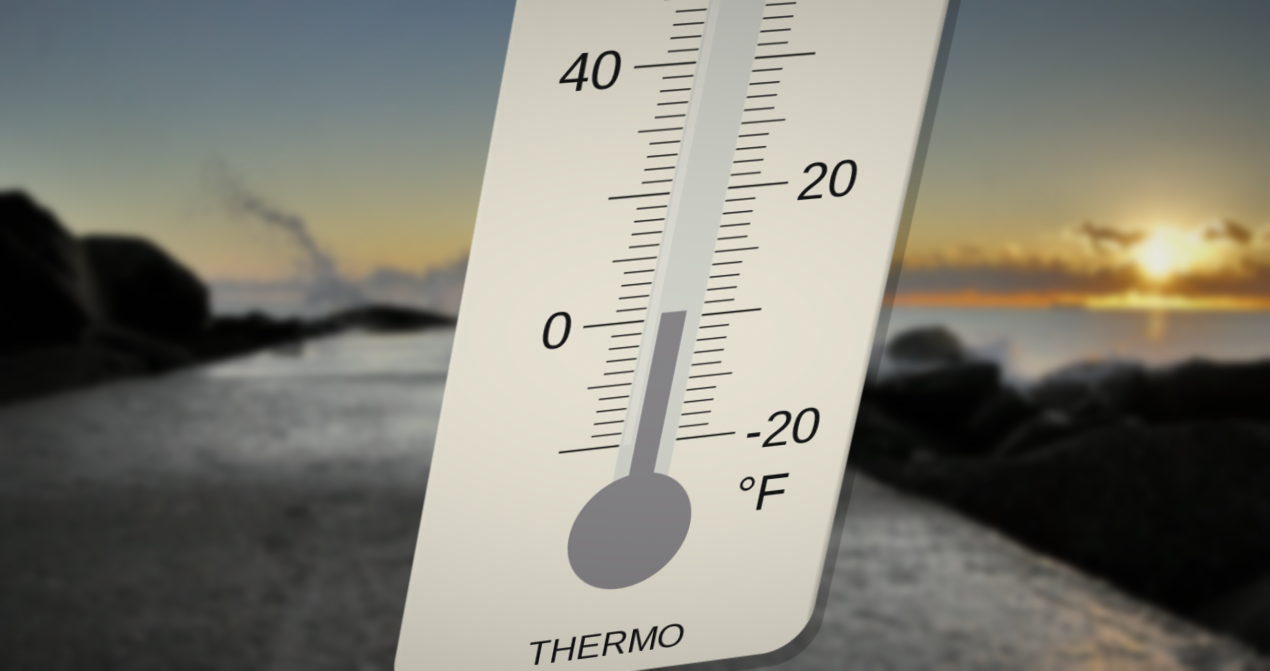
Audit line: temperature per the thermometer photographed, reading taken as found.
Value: 1 °F
